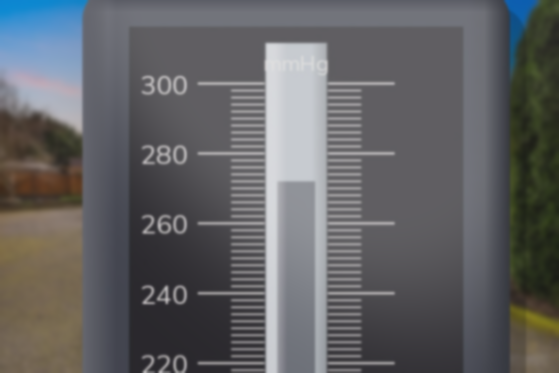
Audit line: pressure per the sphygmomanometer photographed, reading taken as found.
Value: 272 mmHg
